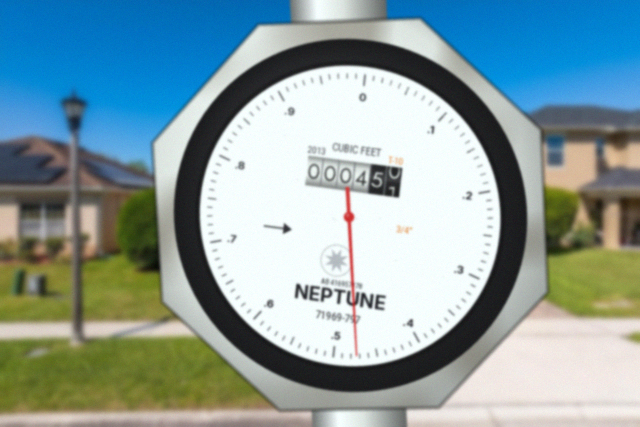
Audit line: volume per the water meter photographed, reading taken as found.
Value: 450.47 ft³
